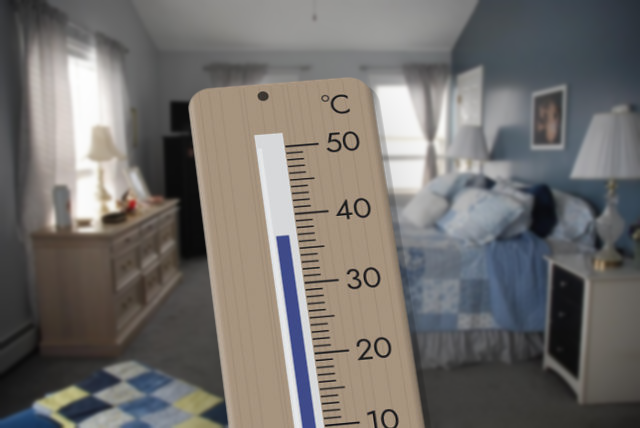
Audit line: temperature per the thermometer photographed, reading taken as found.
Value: 37 °C
